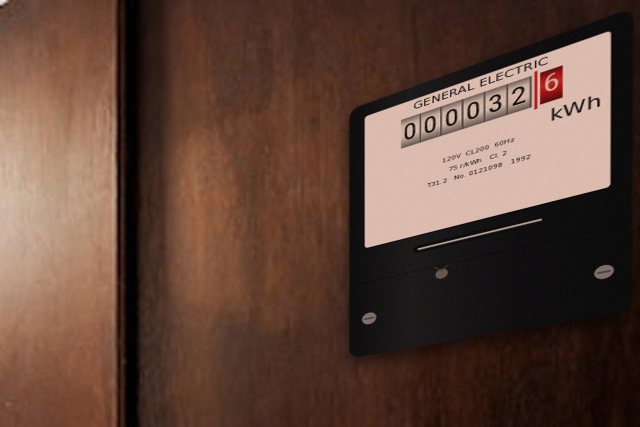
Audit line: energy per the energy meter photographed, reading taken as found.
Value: 32.6 kWh
